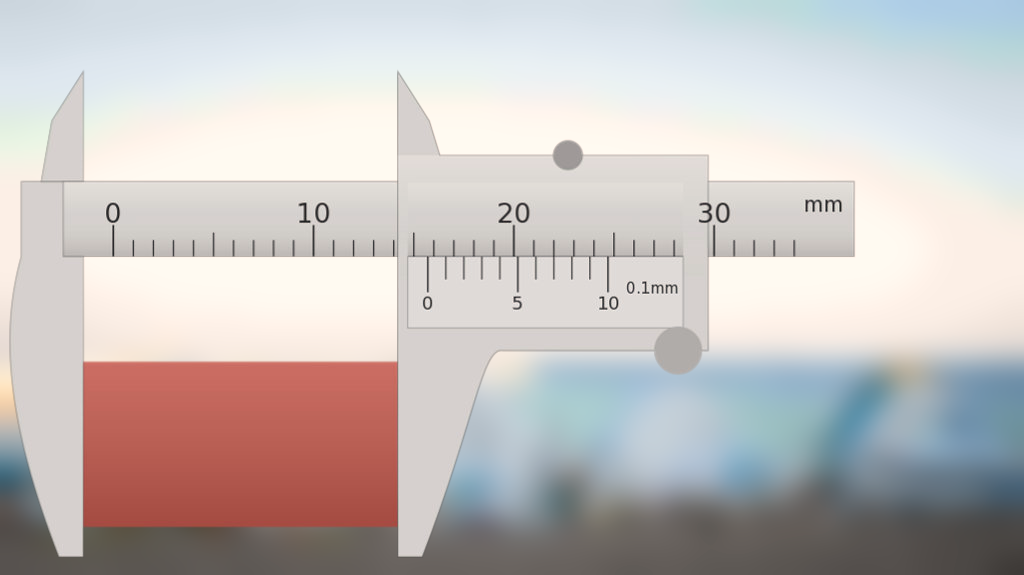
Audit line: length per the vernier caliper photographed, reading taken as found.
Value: 15.7 mm
